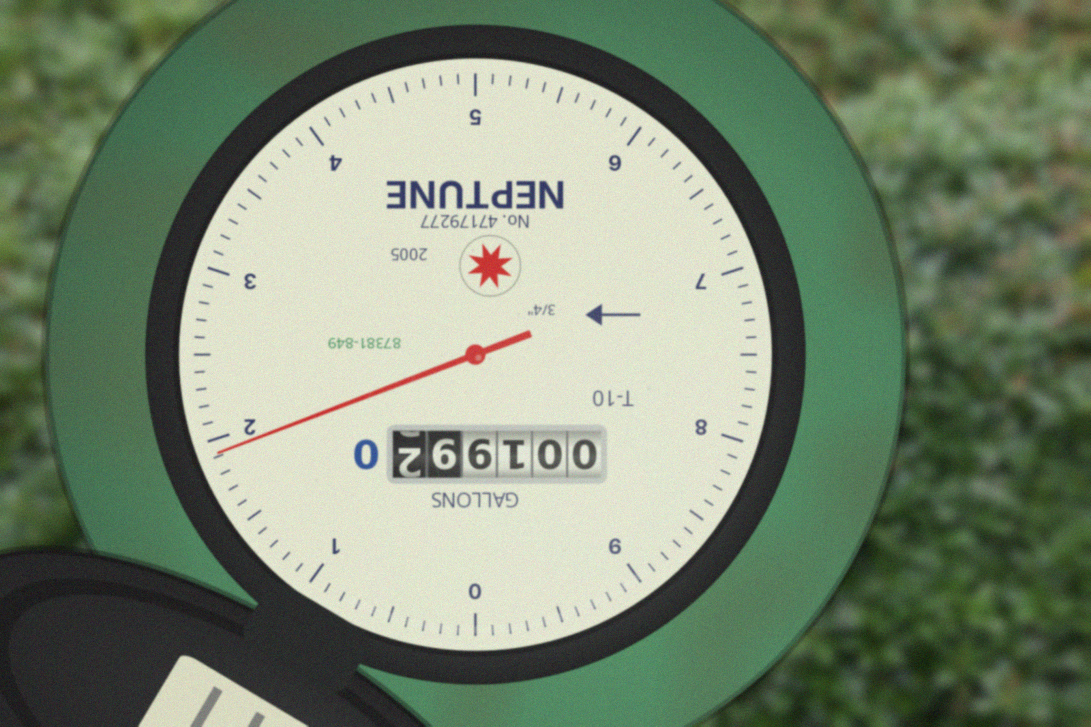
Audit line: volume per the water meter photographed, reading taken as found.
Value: 19921.9 gal
